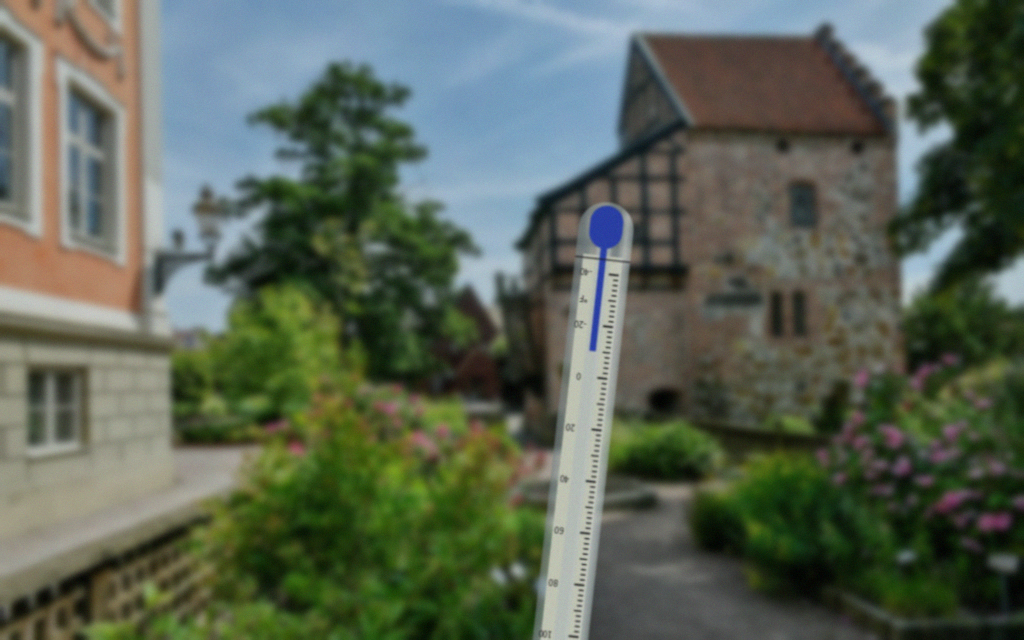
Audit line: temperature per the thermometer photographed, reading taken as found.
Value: -10 °F
